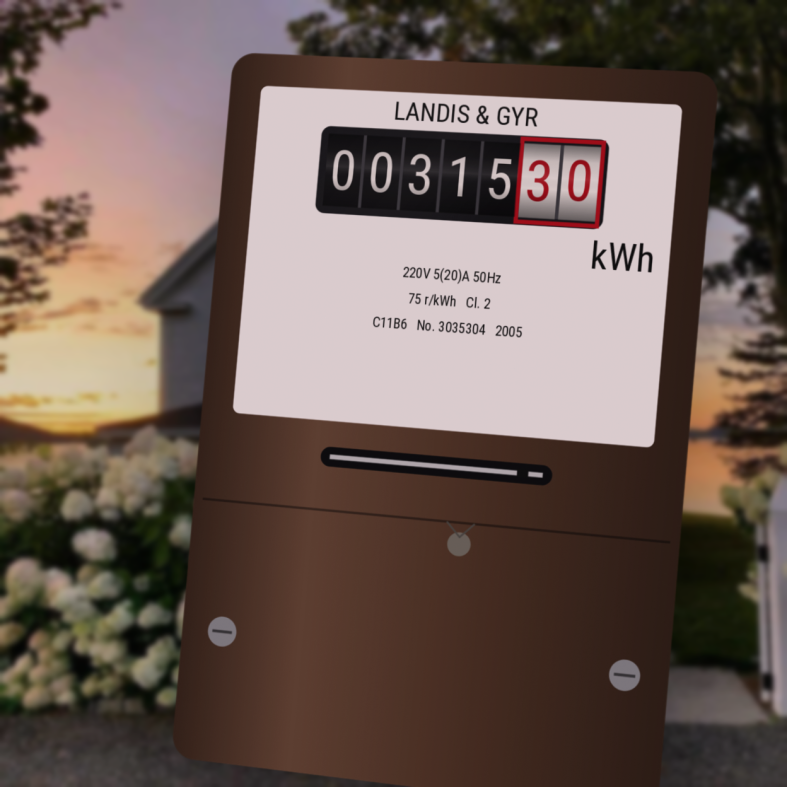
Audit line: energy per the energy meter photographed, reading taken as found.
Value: 315.30 kWh
